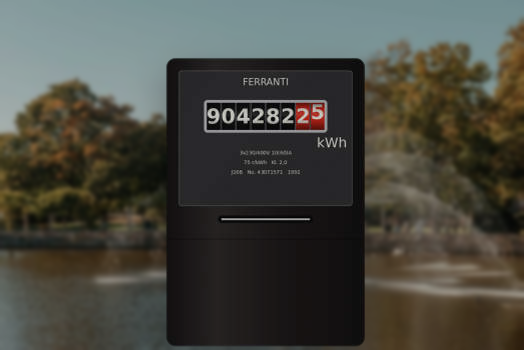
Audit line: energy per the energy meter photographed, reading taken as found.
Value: 904282.25 kWh
